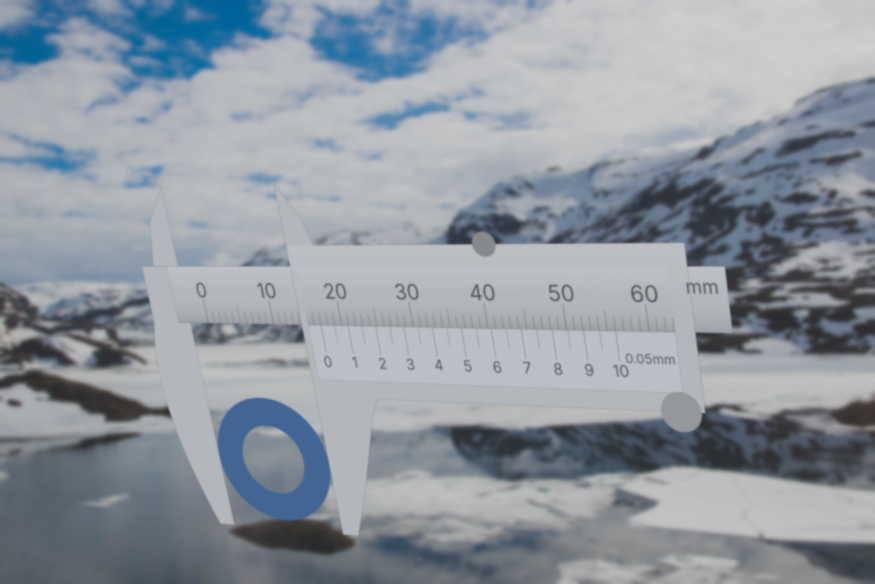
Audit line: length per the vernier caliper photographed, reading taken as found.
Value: 17.0 mm
